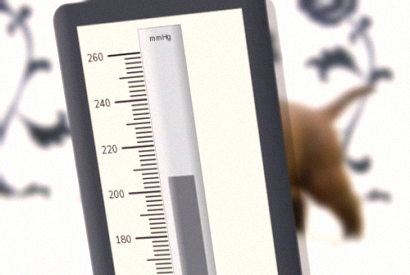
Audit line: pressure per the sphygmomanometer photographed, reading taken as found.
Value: 206 mmHg
